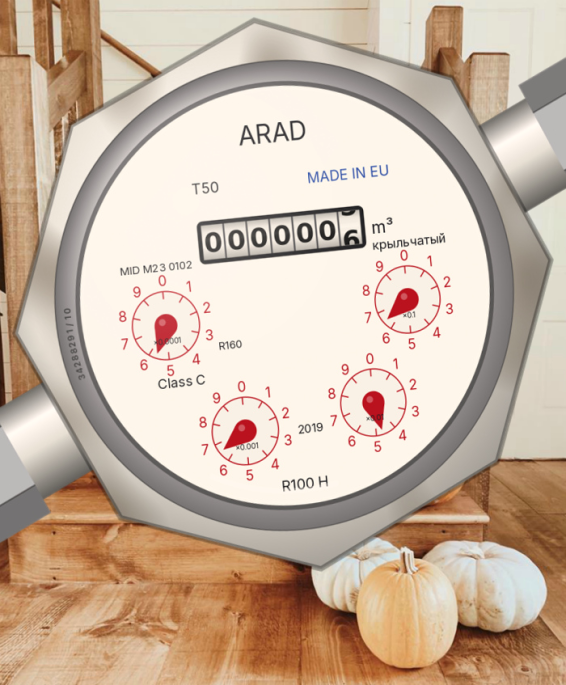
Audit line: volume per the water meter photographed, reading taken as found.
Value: 5.6465 m³
